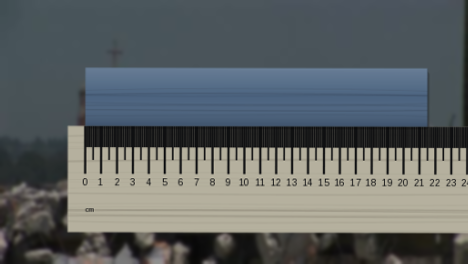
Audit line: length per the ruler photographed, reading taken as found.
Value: 21.5 cm
